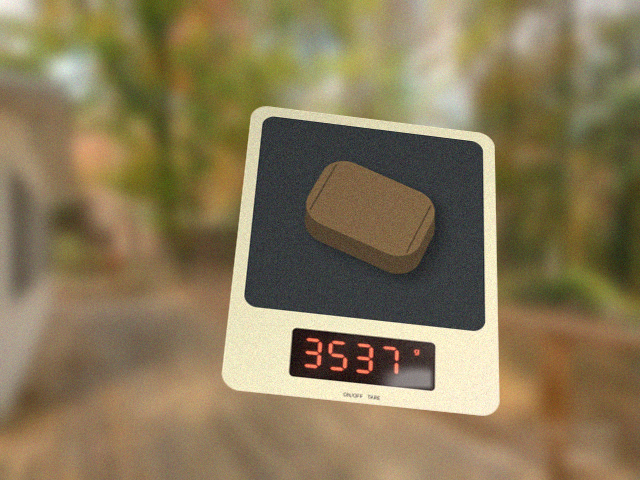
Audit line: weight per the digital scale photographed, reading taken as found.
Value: 3537 g
